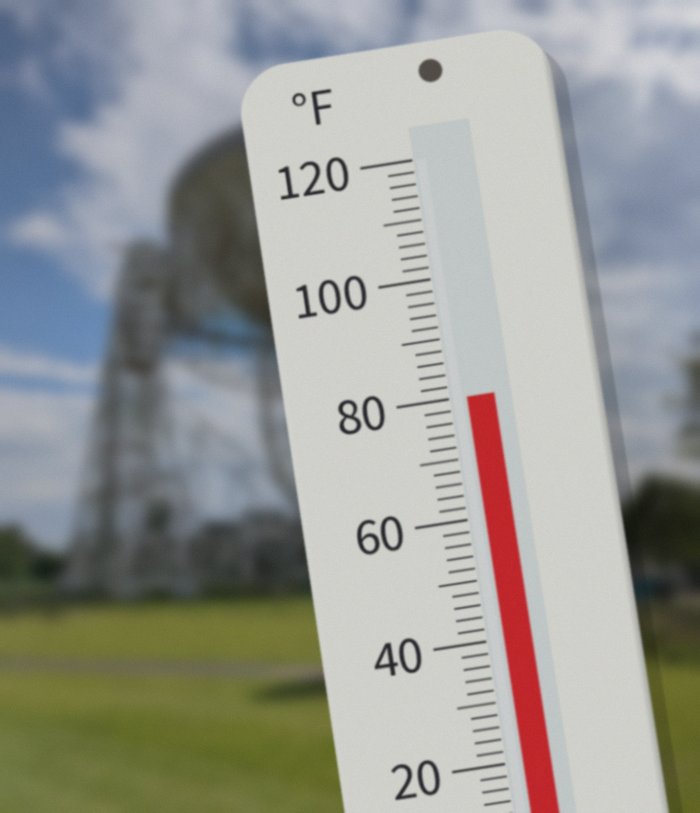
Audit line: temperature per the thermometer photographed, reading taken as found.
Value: 80 °F
